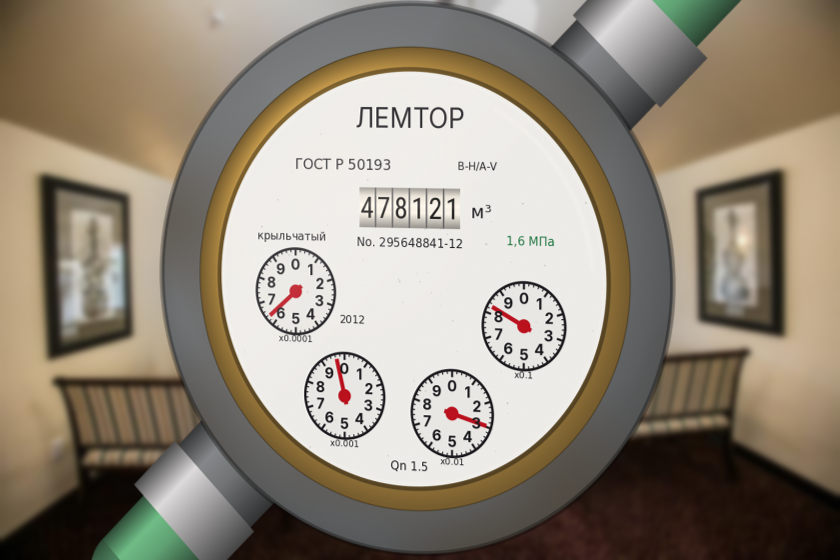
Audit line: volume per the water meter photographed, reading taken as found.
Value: 478121.8296 m³
